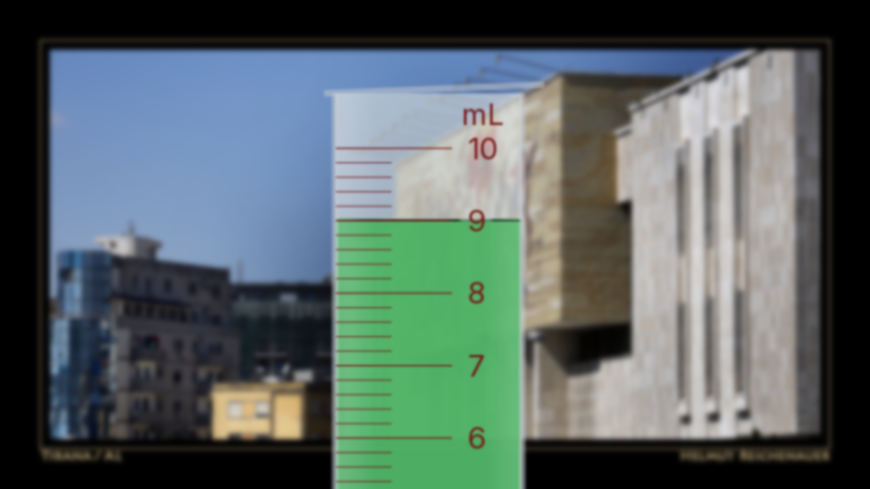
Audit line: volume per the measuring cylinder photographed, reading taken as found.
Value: 9 mL
